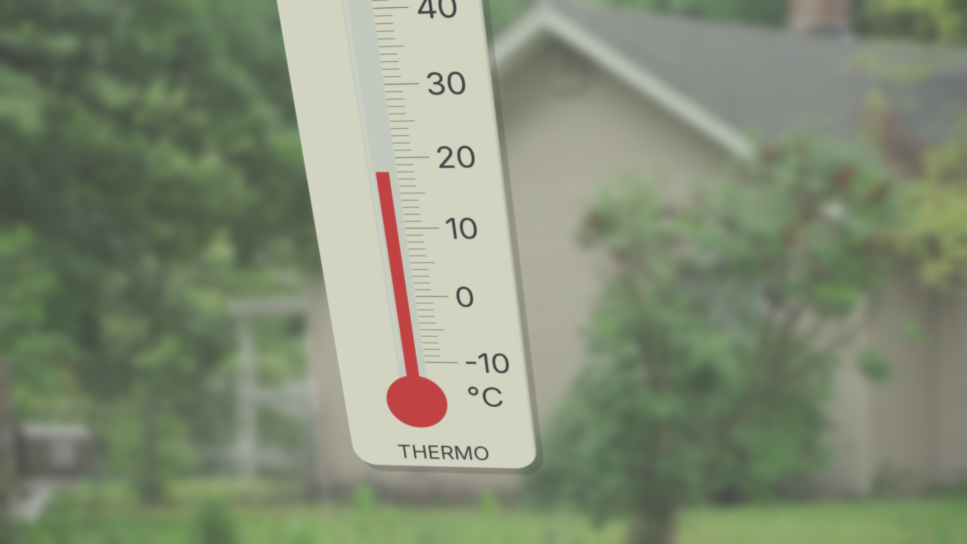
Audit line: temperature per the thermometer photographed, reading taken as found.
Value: 18 °C
